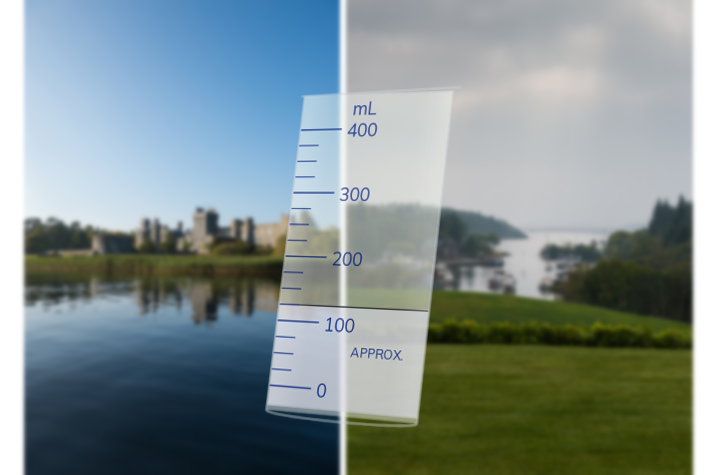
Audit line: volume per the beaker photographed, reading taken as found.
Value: 125 mL
